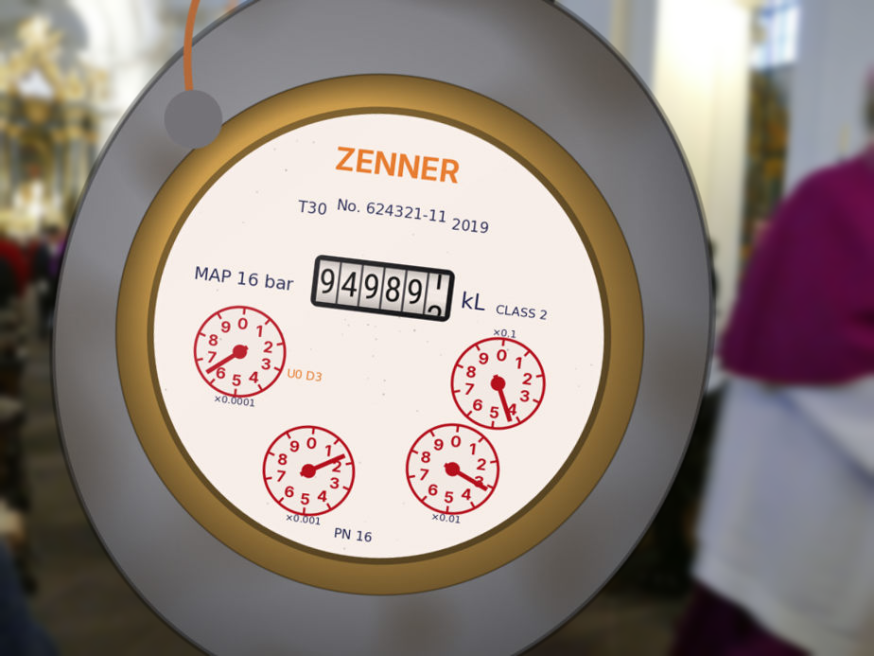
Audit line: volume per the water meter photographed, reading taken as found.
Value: 949891.4316 kL
